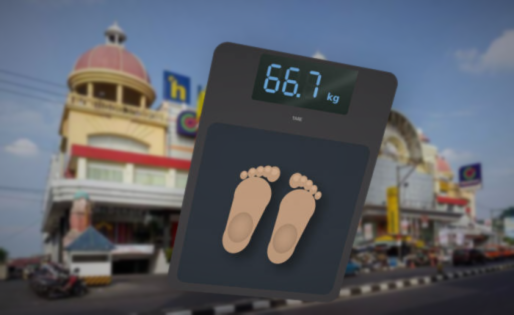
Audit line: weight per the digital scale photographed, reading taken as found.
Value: 66.7 kg
